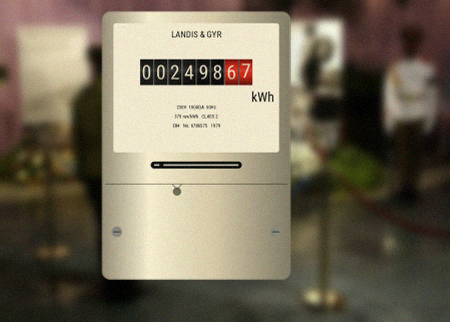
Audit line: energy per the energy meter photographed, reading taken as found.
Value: 2498.67 kWh
